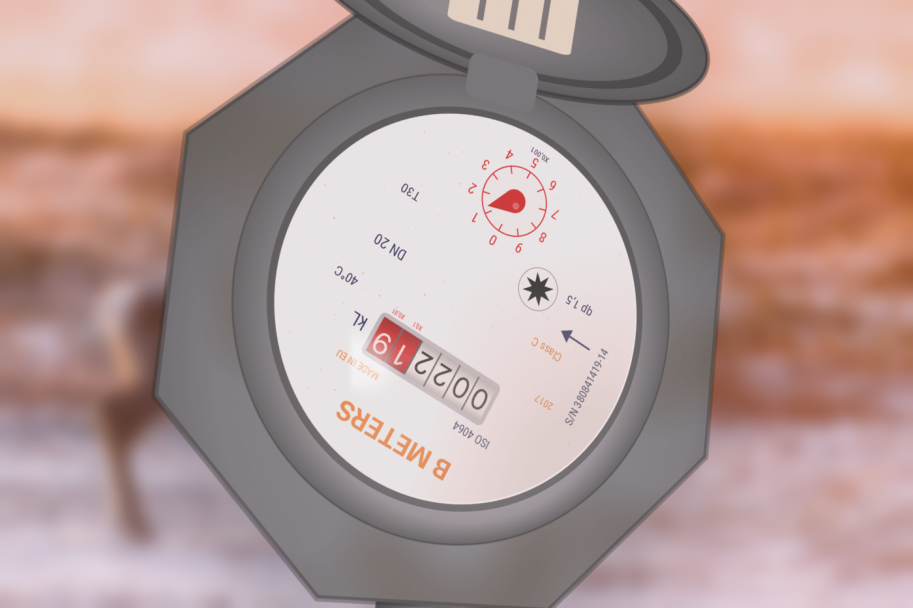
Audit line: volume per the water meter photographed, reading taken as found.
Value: 22.191 kL
